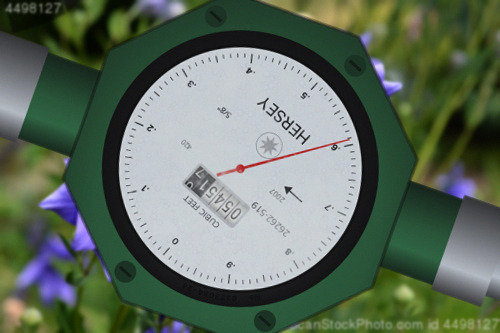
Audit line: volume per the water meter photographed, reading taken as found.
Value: 54516.59 ft³
